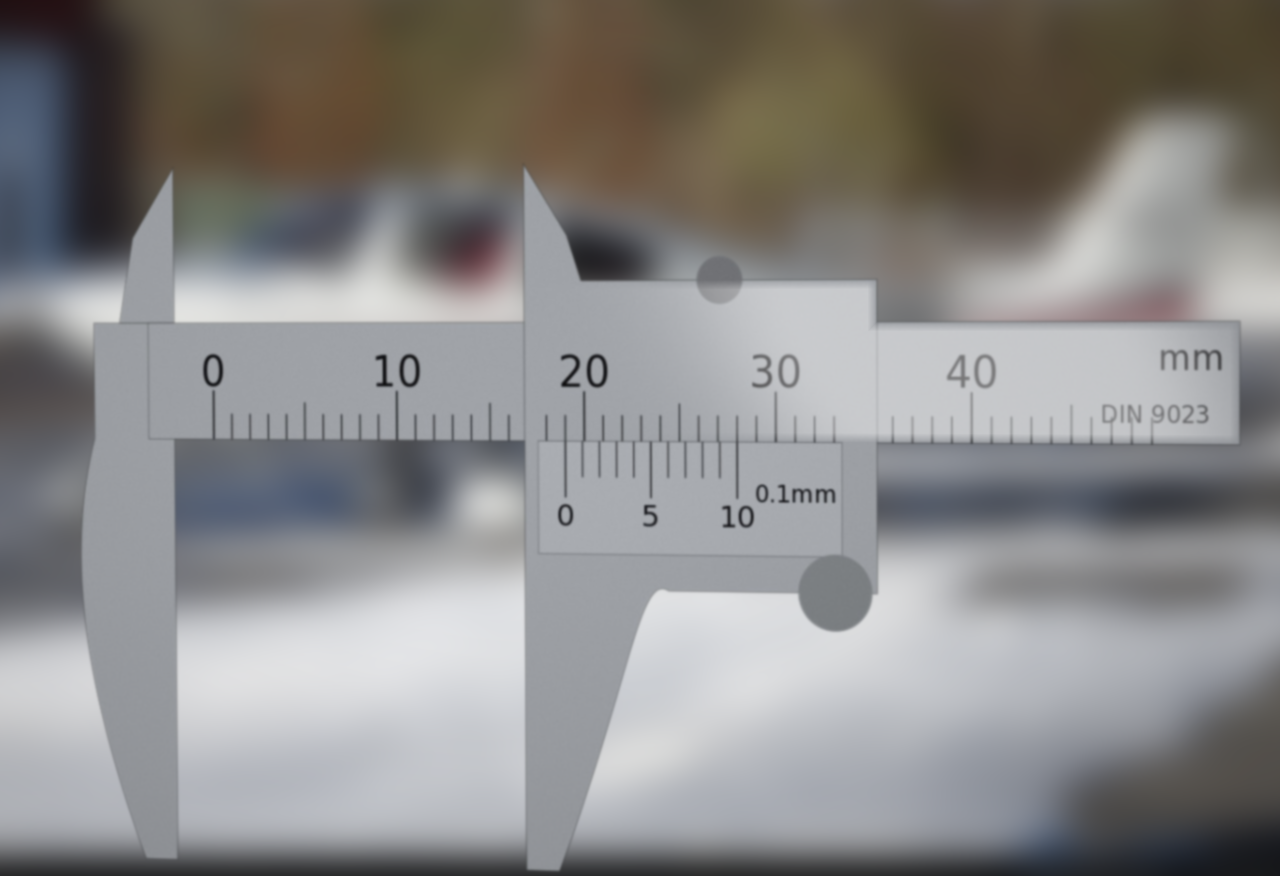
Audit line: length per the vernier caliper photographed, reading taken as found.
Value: 19.0 mm
